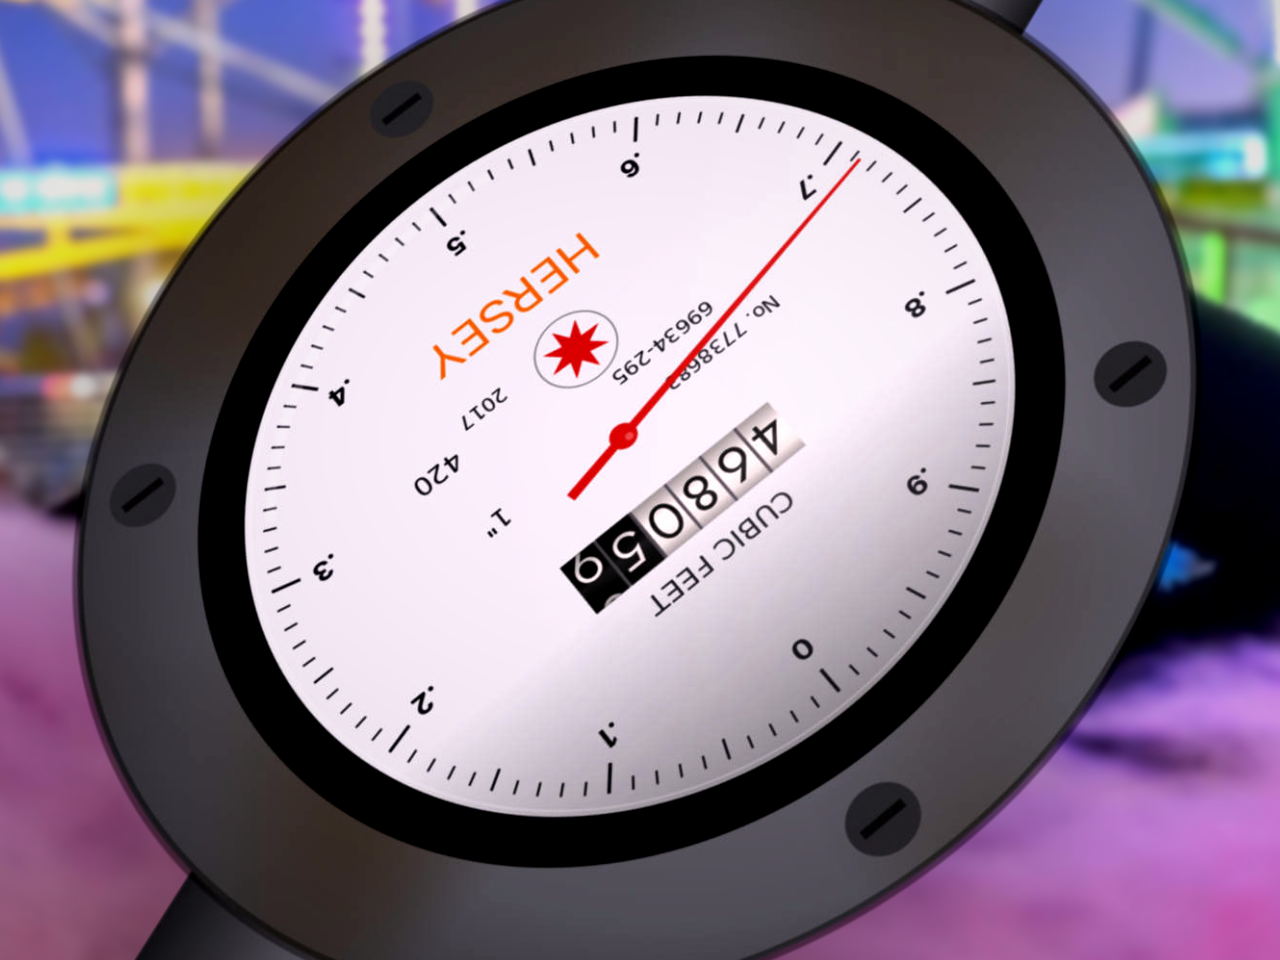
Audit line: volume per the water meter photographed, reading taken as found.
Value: 468058.71 ft³
